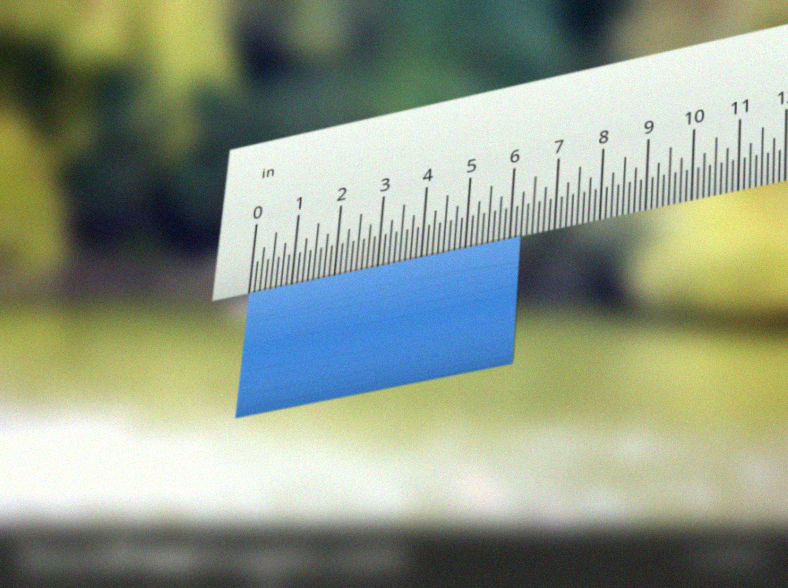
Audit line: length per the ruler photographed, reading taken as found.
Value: 6.25 in
